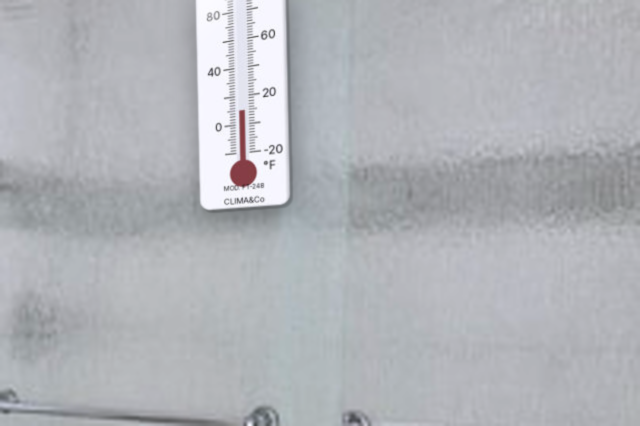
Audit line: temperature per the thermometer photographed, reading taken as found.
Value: 10 °F
